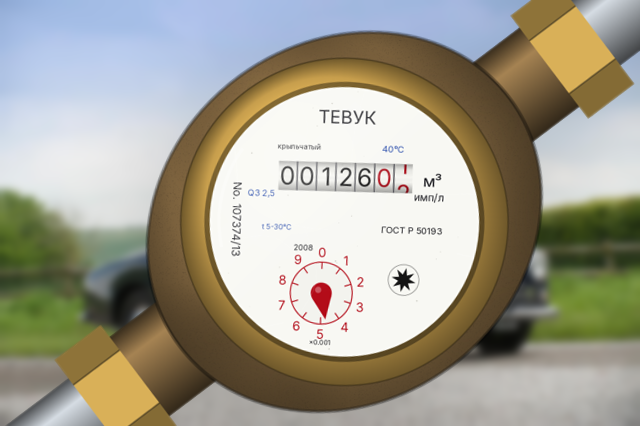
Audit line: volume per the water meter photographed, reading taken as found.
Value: 126.014 m³
